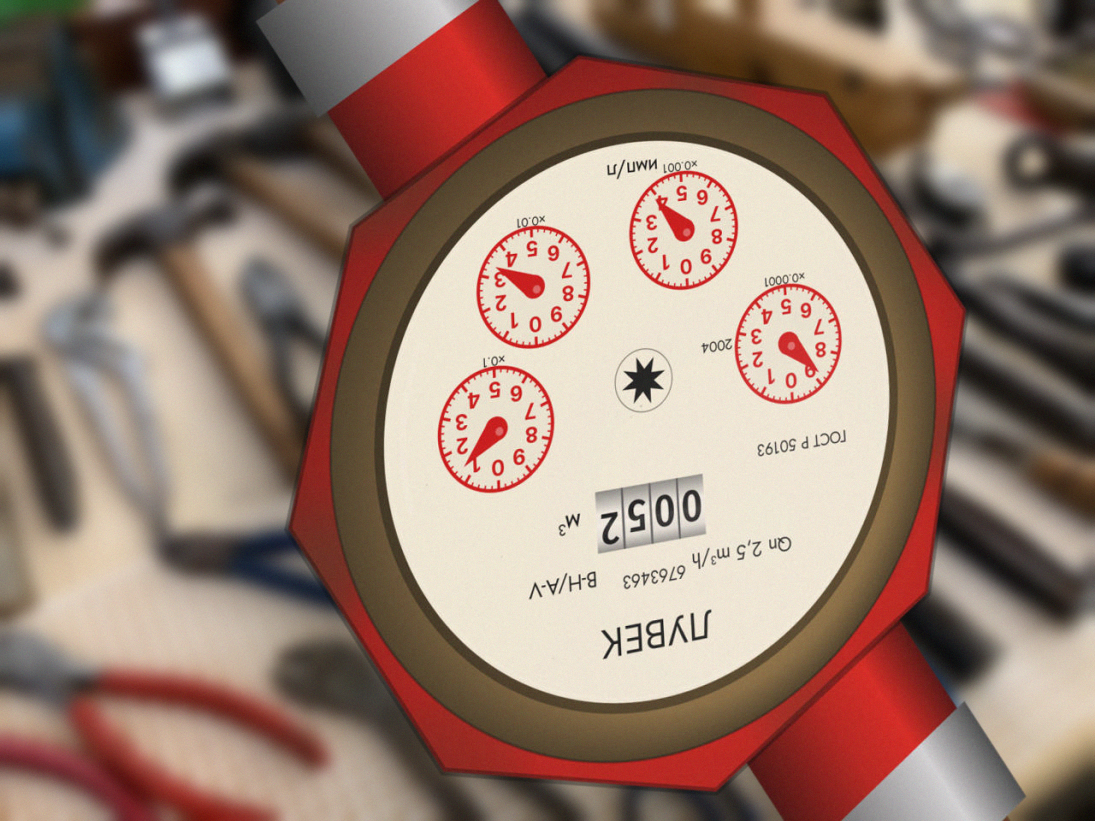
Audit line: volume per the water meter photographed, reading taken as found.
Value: 52.1338 m³
